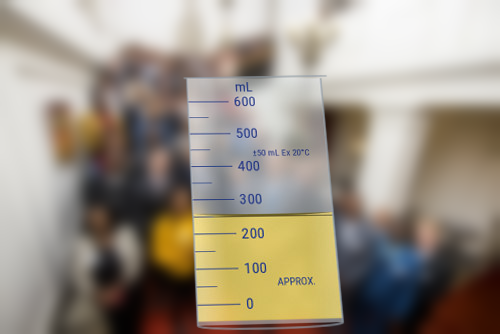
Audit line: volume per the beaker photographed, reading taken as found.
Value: 250 mL
